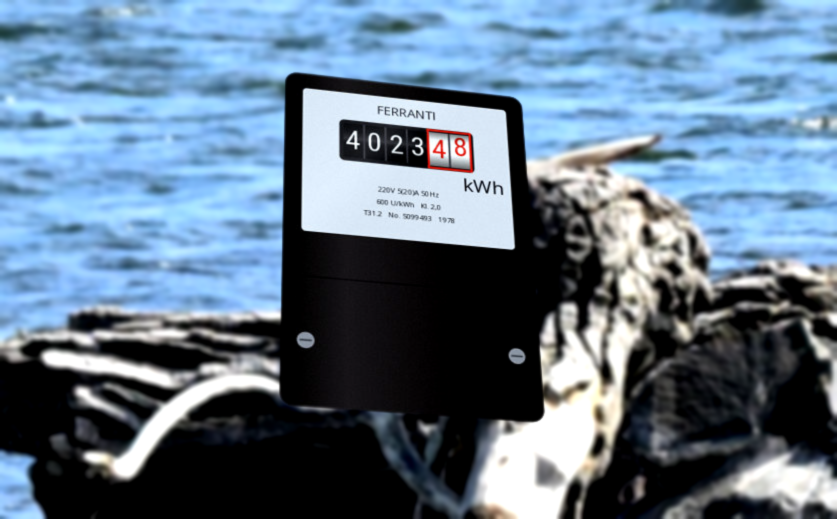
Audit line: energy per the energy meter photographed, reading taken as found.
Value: 4023.48 kWh
